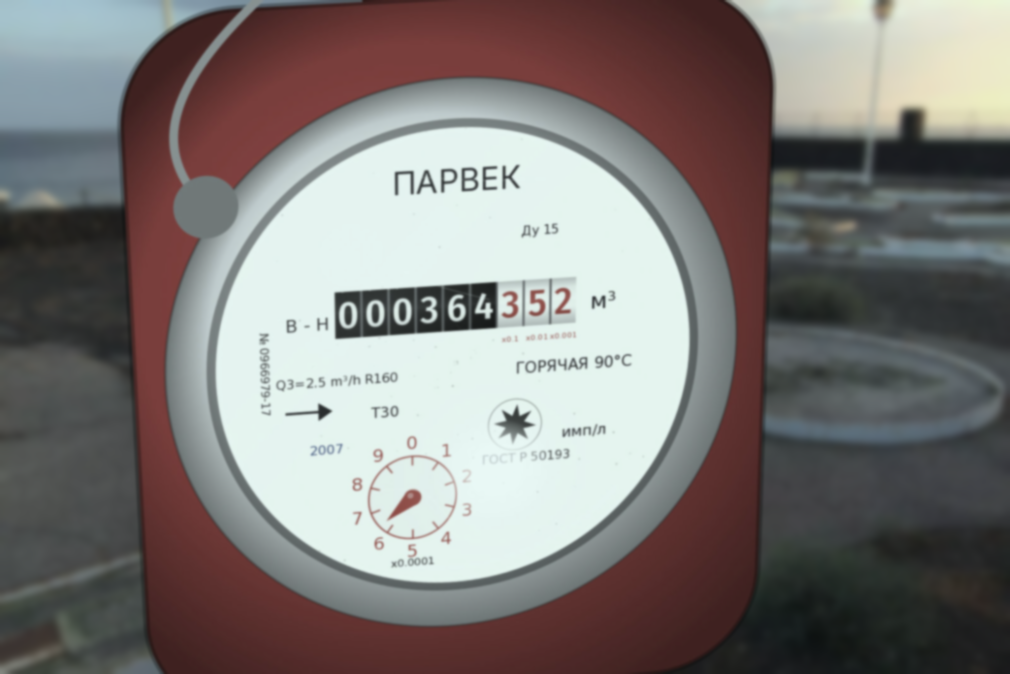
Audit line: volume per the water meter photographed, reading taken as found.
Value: 364.3526 m³
